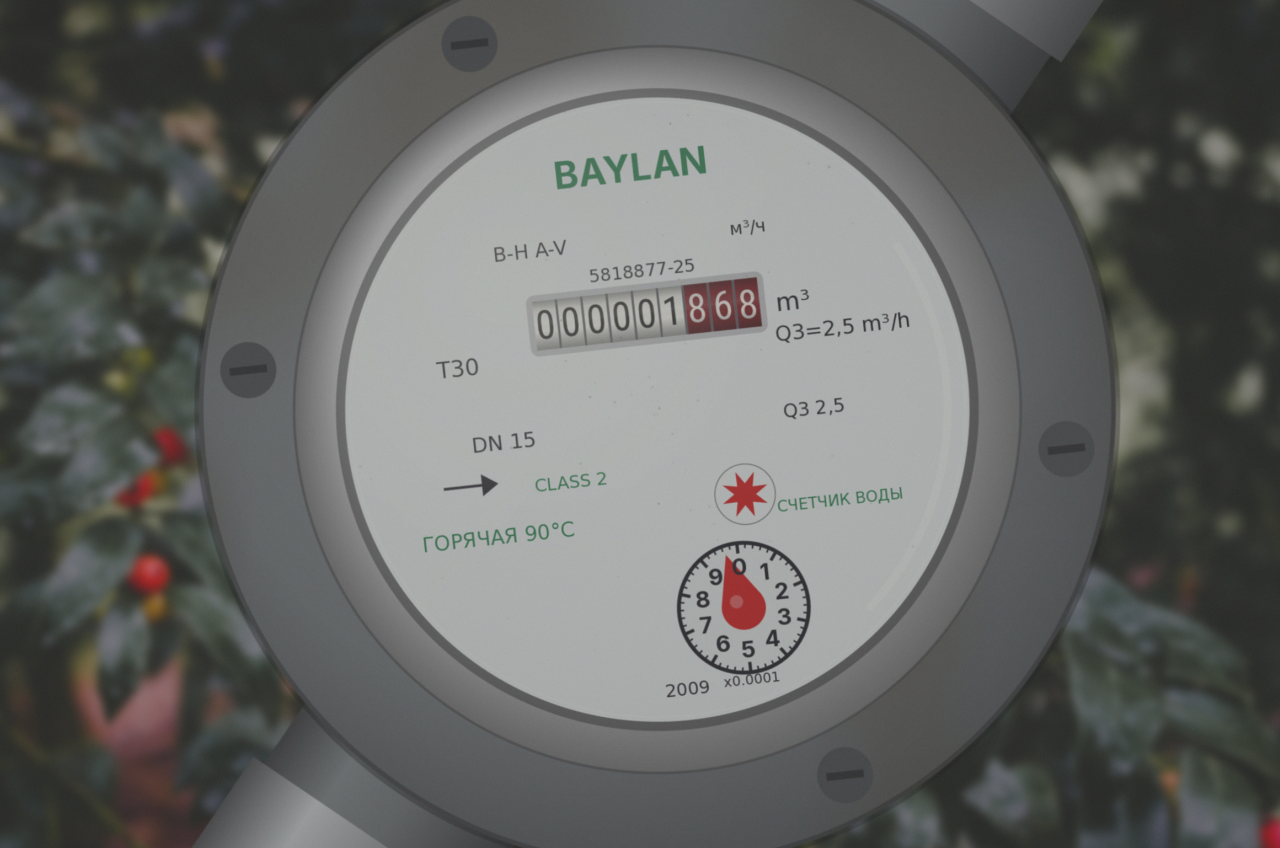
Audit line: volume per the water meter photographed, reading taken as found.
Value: 1.8679 m³
